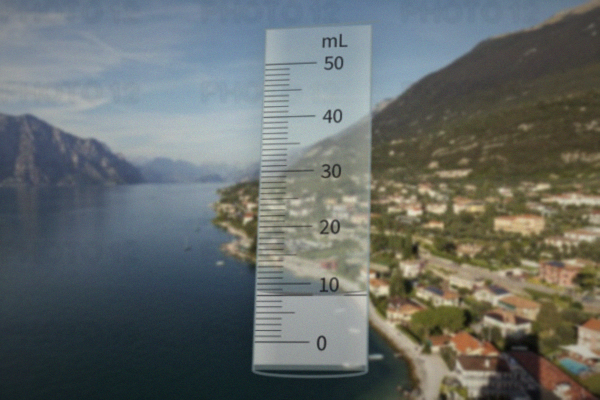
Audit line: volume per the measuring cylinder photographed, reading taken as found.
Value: 8 mL
